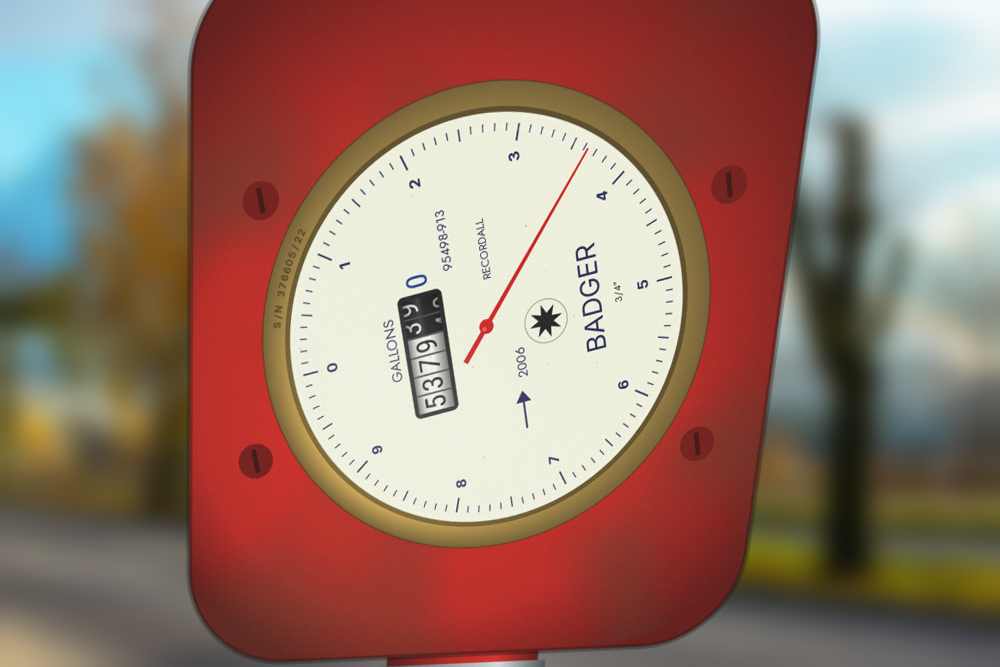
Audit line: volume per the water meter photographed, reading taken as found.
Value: 5379393.6 gal
